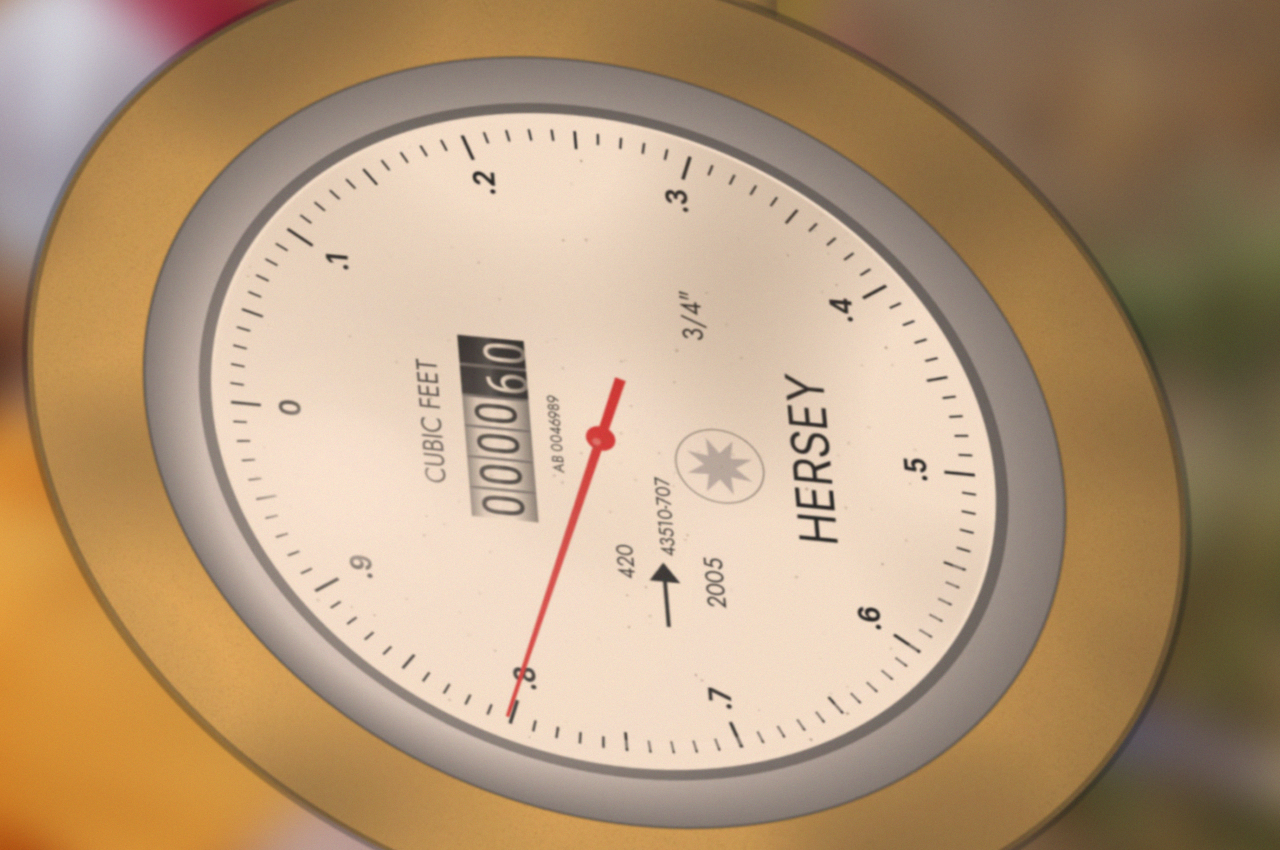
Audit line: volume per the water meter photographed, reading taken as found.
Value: 59.80 ft³
